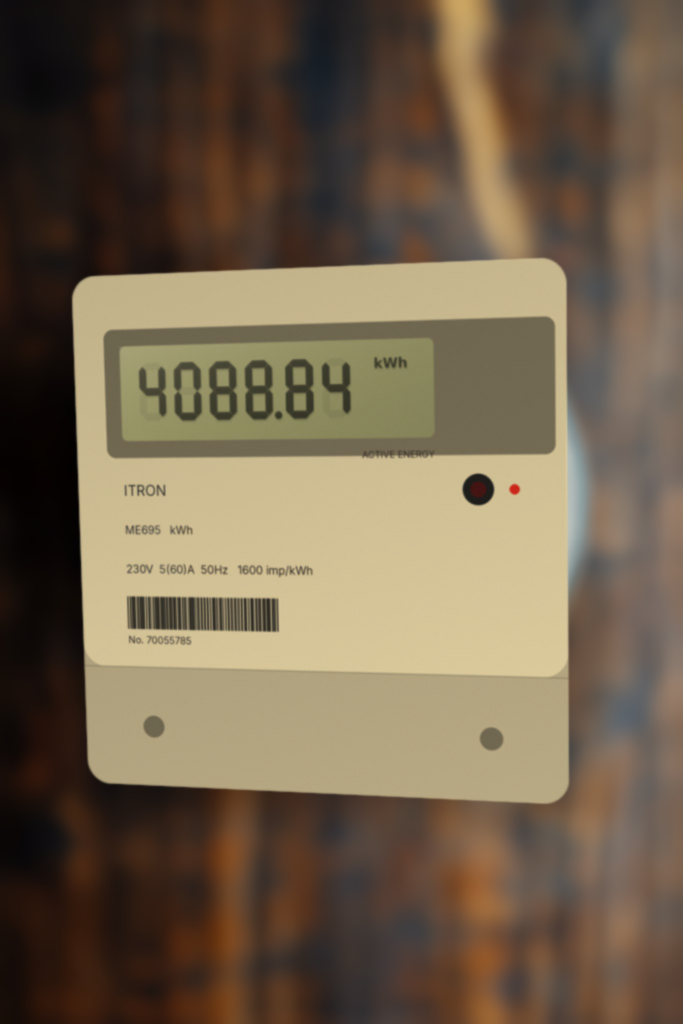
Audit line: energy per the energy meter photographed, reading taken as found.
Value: 4088.84 kWh
